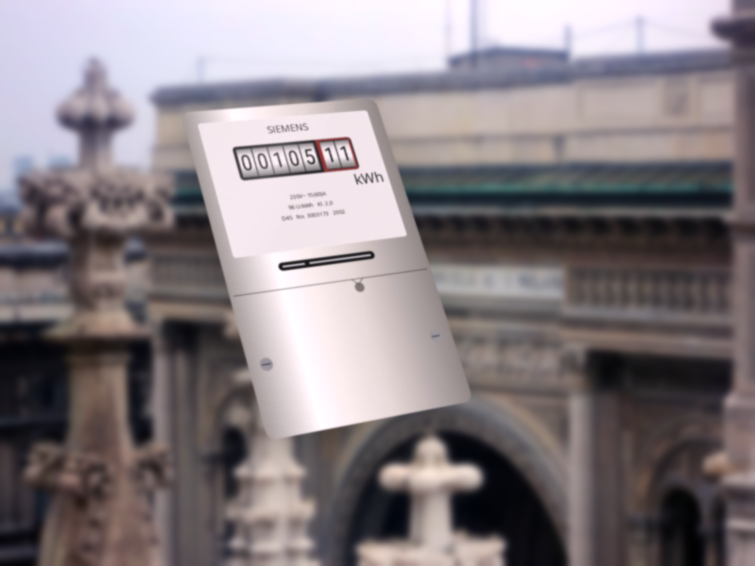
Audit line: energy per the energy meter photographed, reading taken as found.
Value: 105.11 kWh
